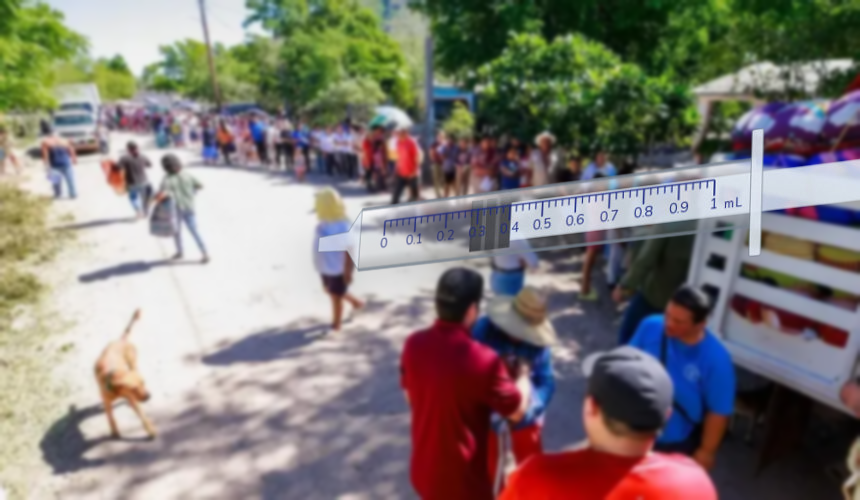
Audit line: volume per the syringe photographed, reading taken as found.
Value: 0.28 mL
